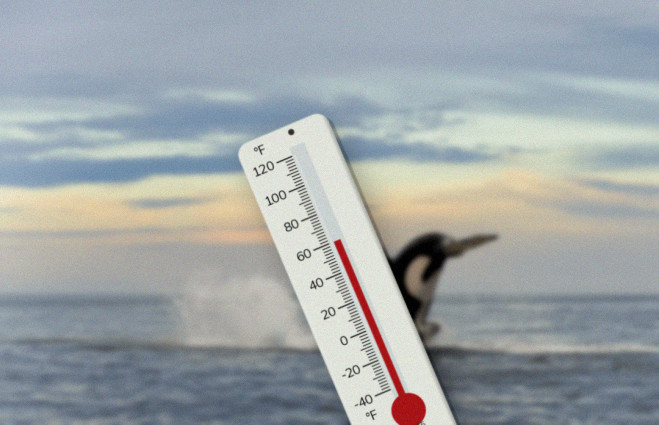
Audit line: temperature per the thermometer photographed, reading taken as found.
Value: 60 °F
